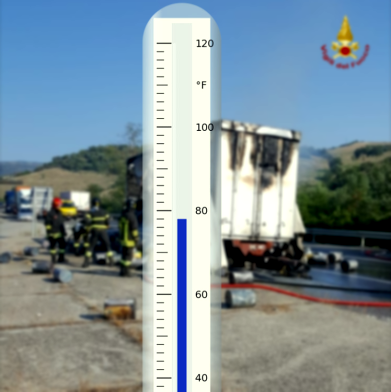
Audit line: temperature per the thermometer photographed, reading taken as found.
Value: 78 °F
